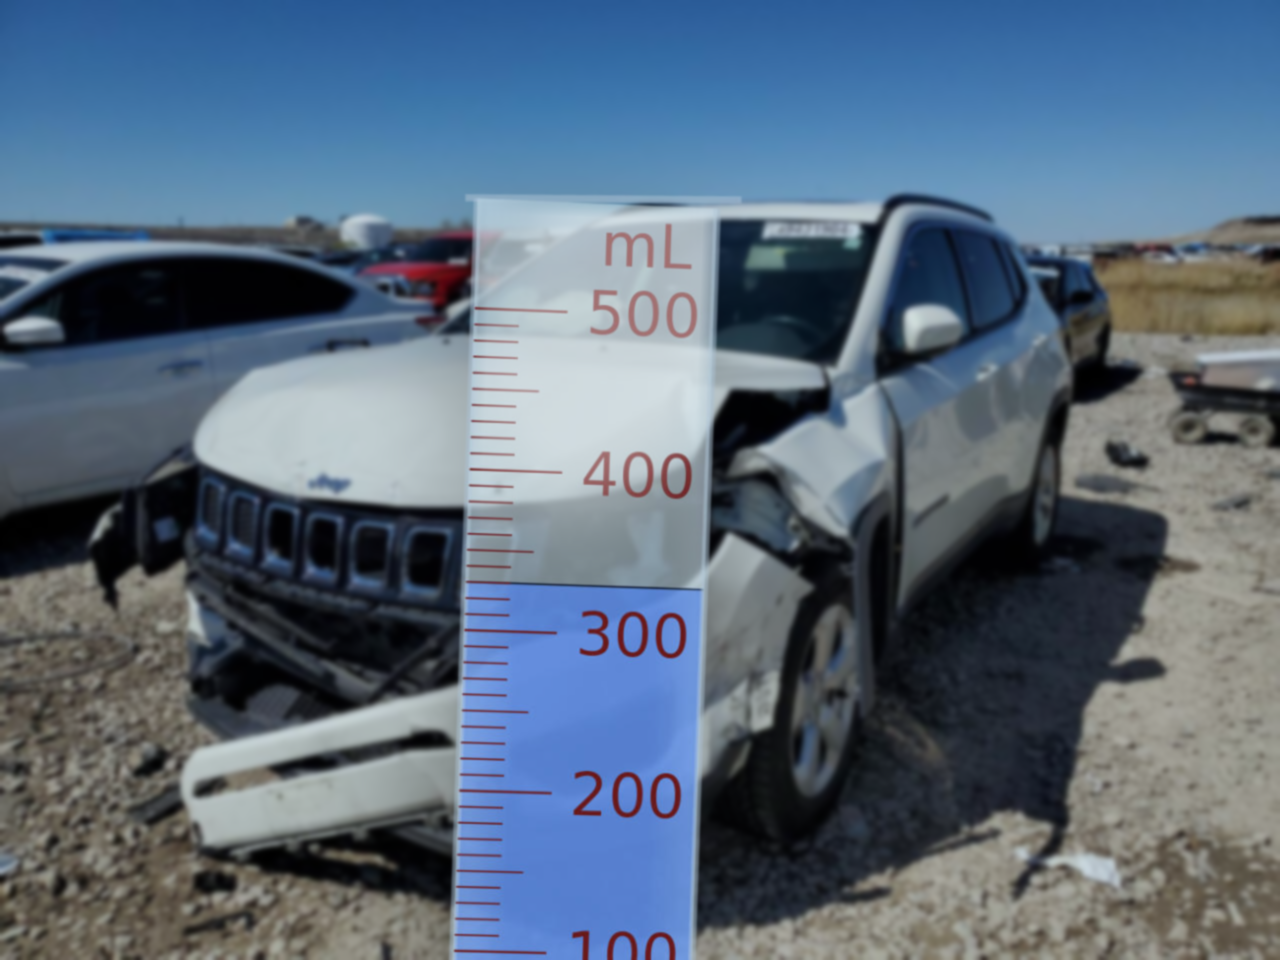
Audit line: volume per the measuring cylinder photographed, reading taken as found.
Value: 330 mL
